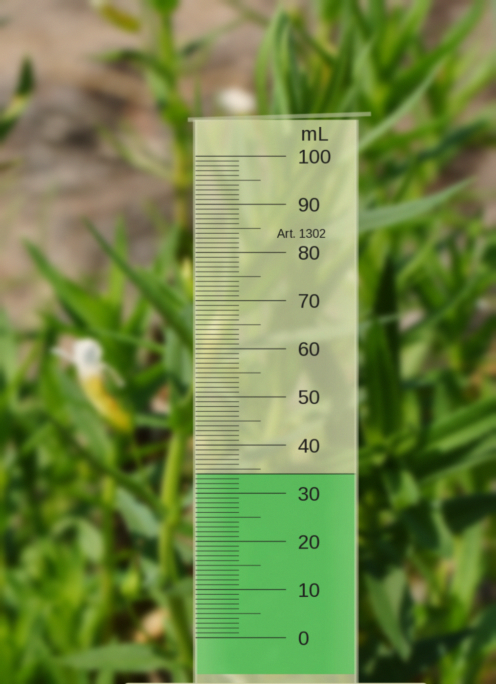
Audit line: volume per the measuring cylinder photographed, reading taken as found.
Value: 34 mL
